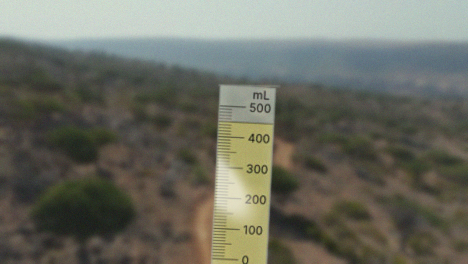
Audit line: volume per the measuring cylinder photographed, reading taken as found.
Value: 450 mL
